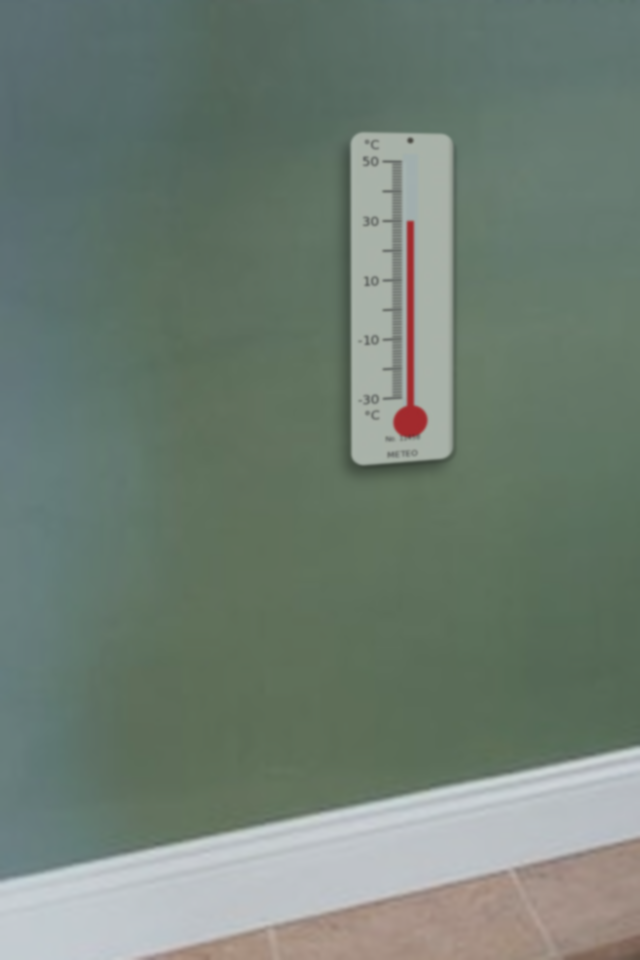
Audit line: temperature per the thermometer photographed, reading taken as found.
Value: 30 °C
